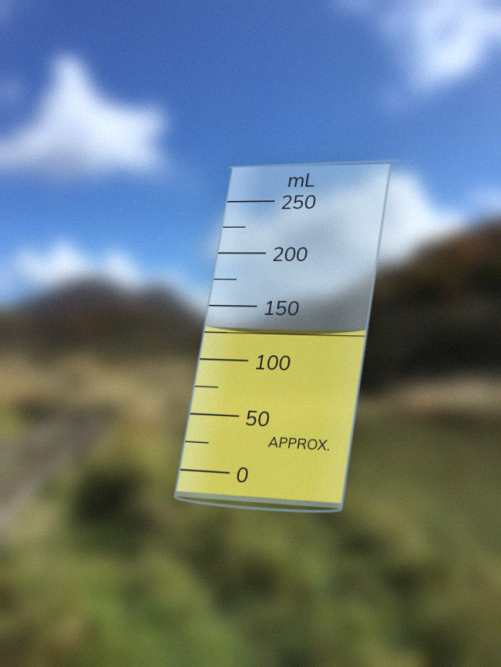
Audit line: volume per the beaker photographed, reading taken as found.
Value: 125 mL
